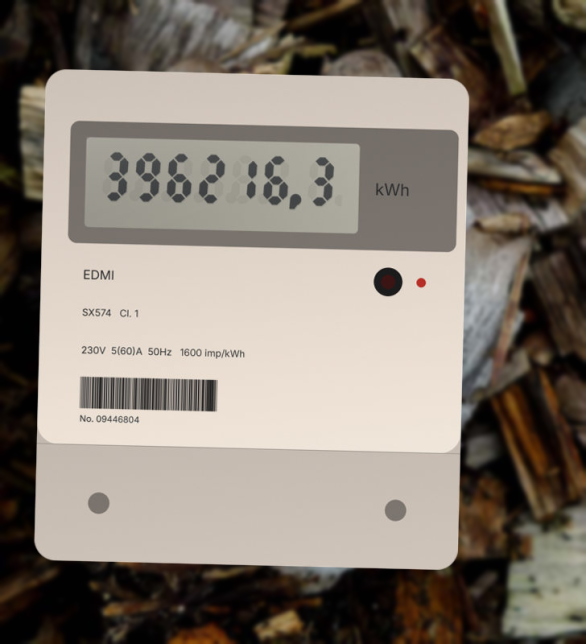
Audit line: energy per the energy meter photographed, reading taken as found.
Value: 396216.3 kWh
